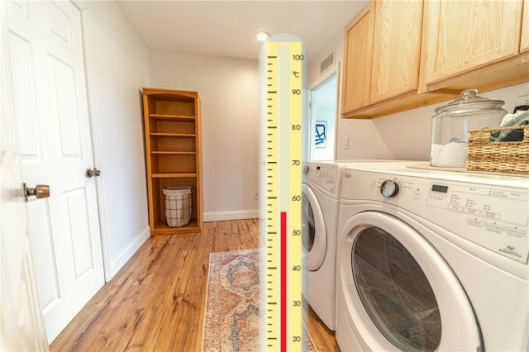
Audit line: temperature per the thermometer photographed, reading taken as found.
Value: 56 °C
